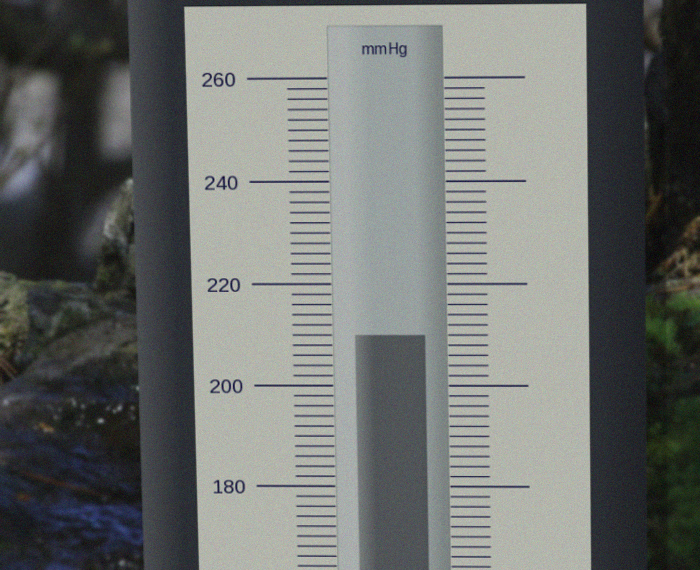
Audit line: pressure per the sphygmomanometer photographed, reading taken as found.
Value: 210 mmHg
